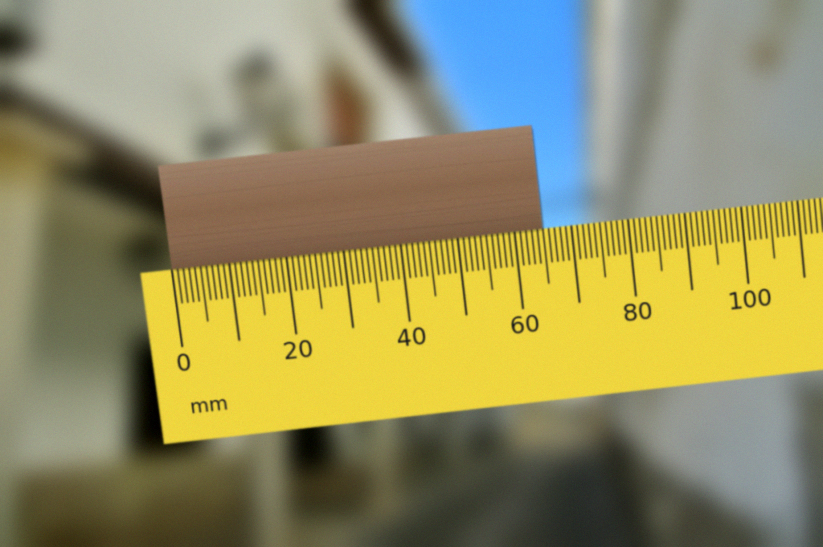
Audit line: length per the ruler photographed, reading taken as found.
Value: 65 mm
